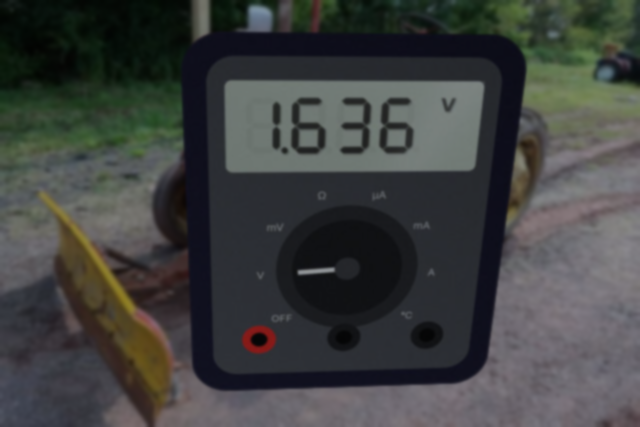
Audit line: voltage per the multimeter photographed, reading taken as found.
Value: 1.636 V
